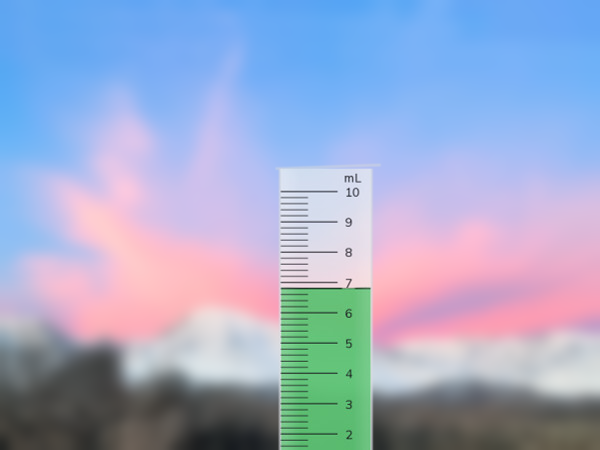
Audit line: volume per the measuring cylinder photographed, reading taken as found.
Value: 6.8 mL
